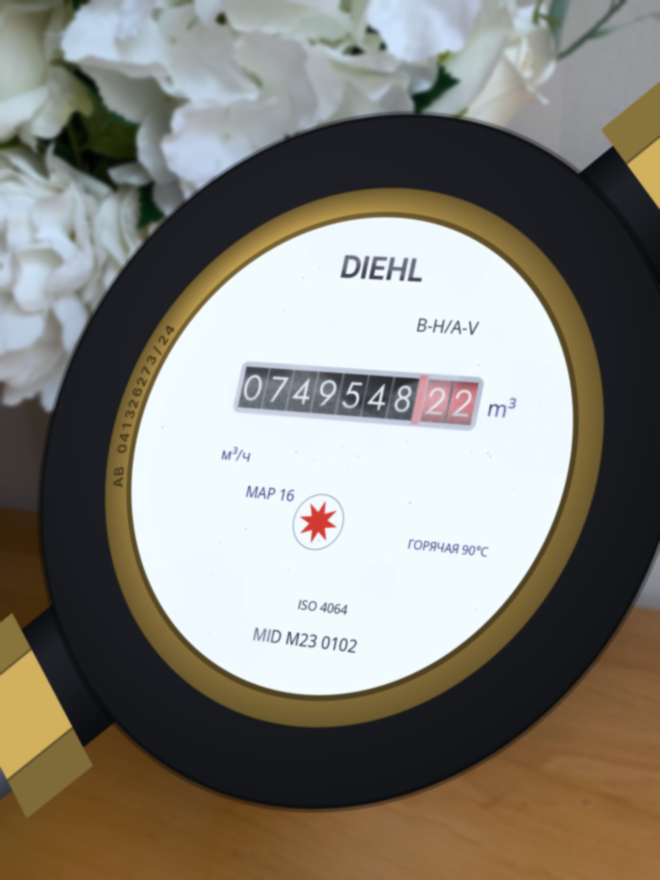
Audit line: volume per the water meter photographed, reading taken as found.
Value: 749548.22 m³
